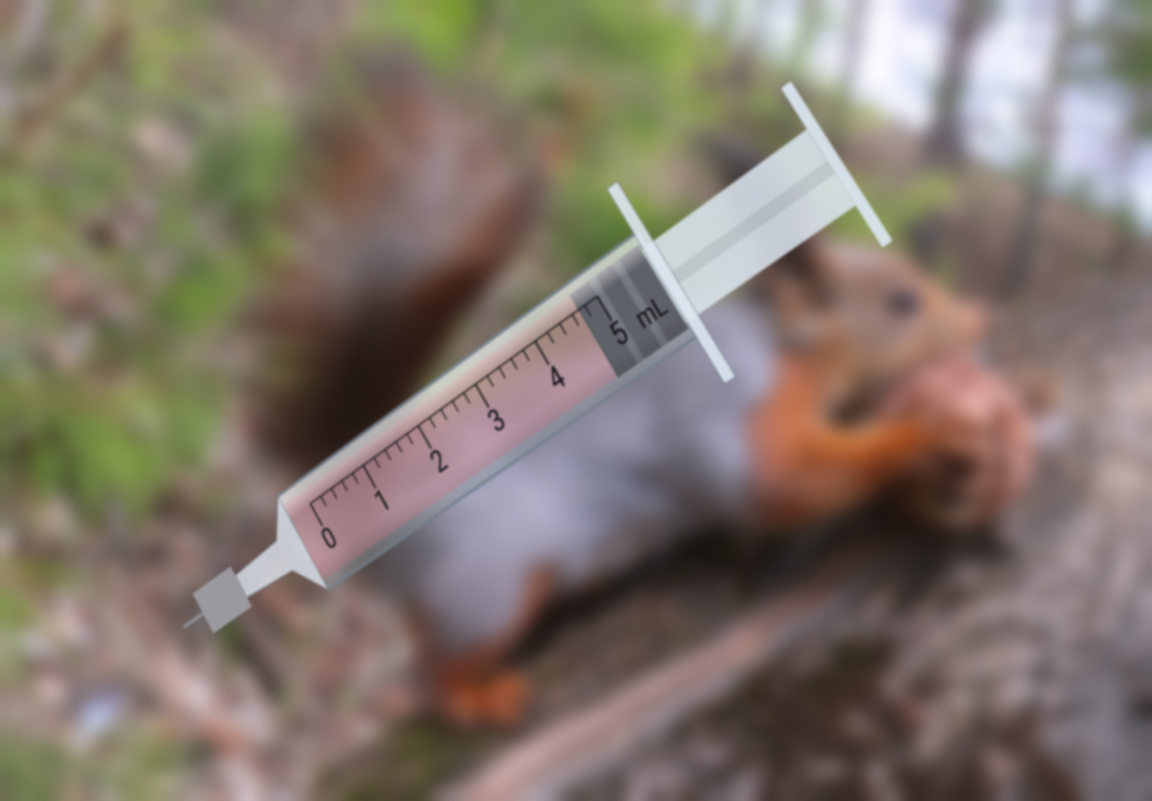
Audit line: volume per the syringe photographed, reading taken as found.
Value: 4.7 mL
